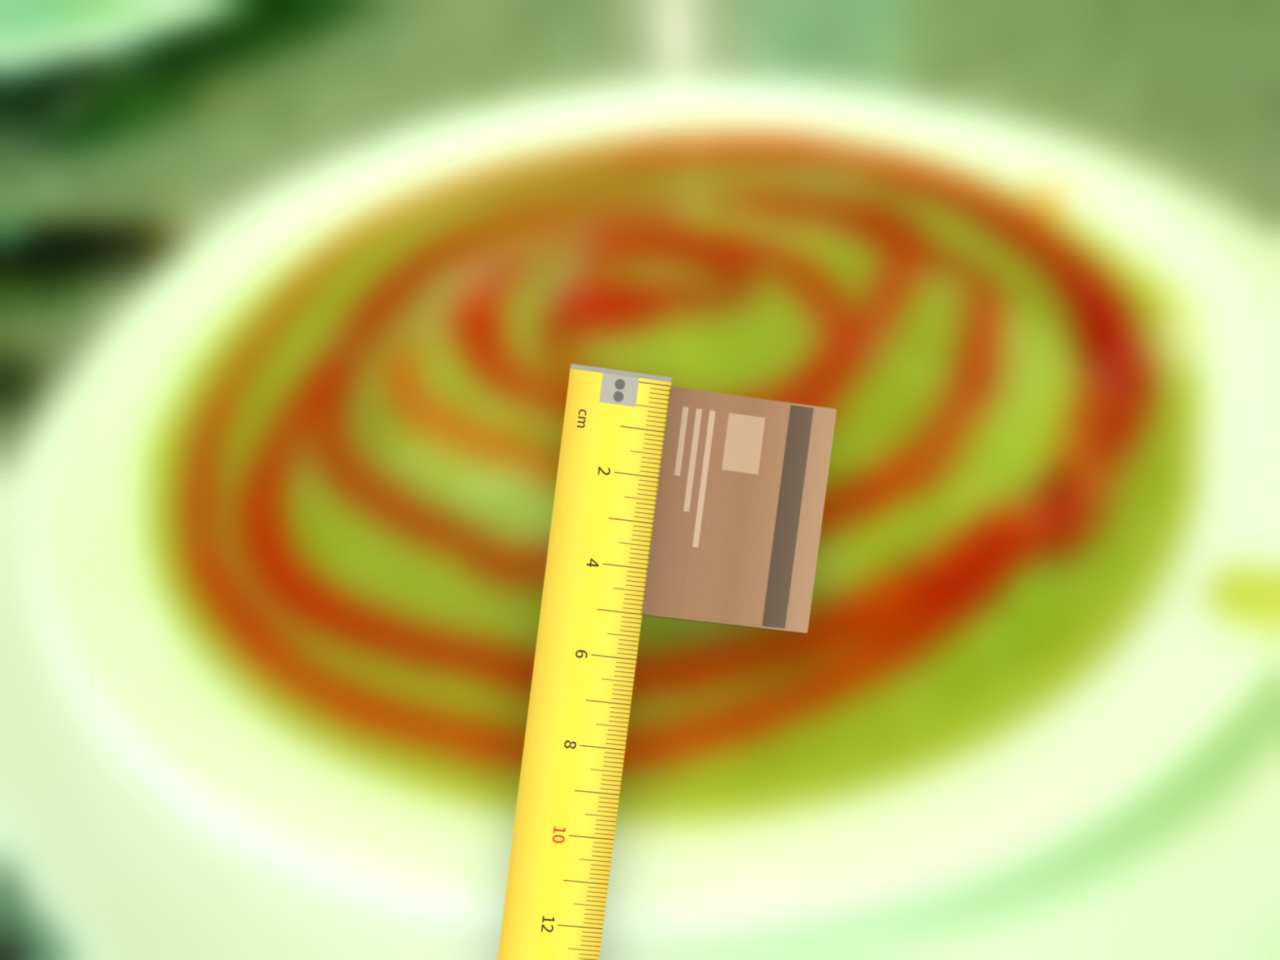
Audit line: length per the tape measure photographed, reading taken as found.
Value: 5 cm
